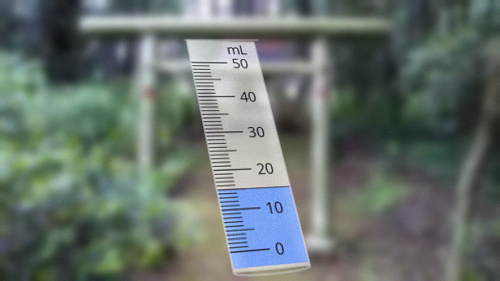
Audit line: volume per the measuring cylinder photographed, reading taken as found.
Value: 15 mL
